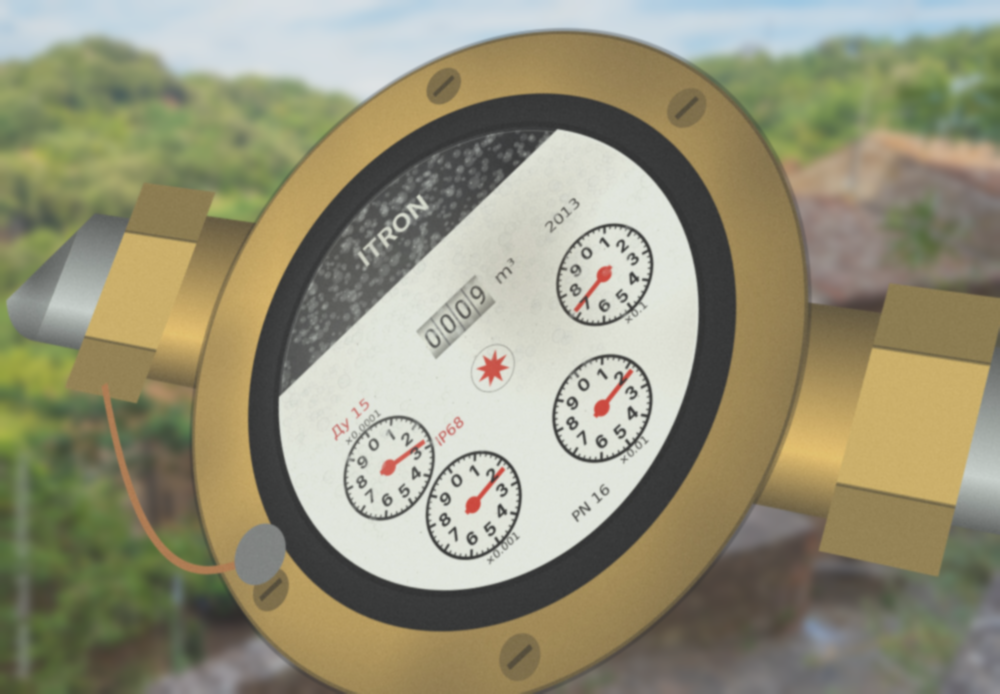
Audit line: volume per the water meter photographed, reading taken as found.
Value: 9.7222 m³
